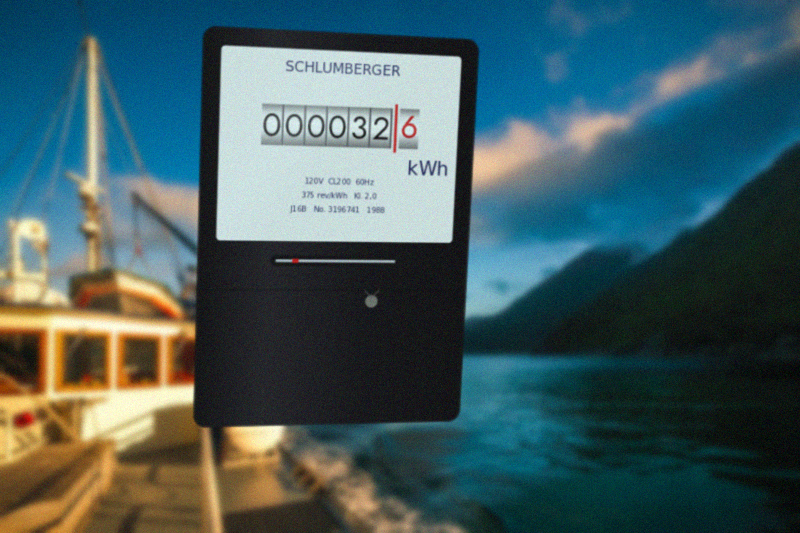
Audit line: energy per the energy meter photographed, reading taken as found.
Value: 32.6 kWh
